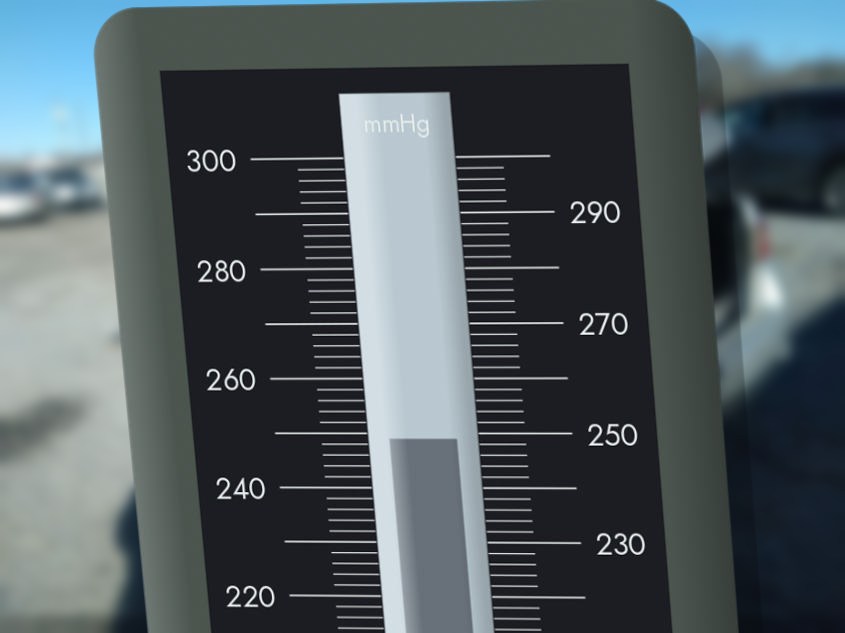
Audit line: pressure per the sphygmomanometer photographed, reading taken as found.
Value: 249 mmHg
